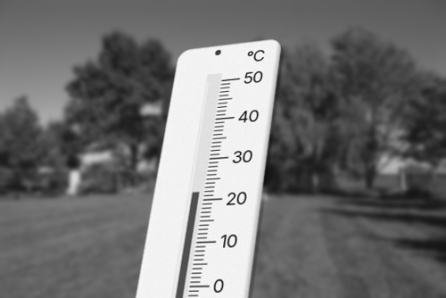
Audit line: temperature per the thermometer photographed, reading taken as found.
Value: 22 °C
